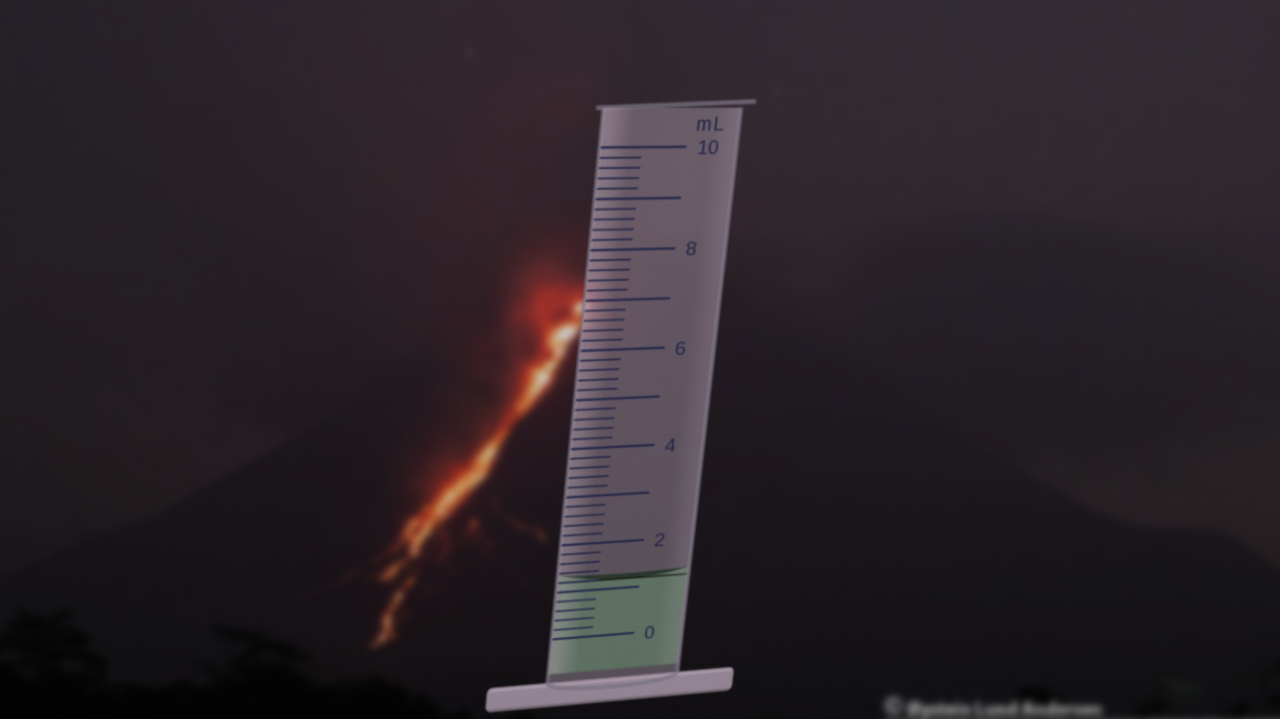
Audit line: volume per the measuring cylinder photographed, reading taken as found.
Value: 1.2 mL
